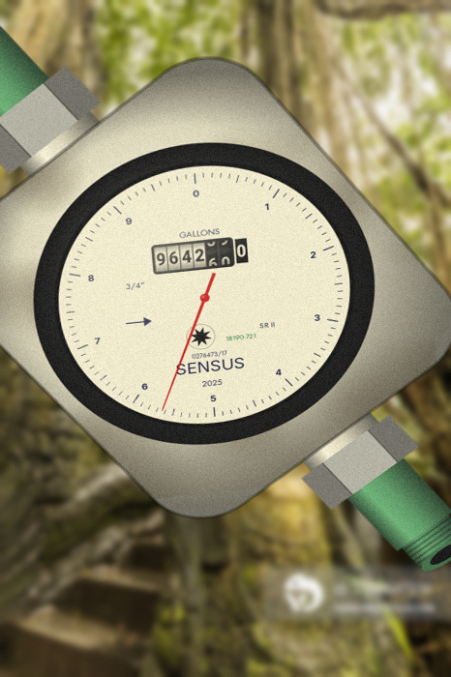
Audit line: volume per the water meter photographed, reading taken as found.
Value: 9642595.6 gal
